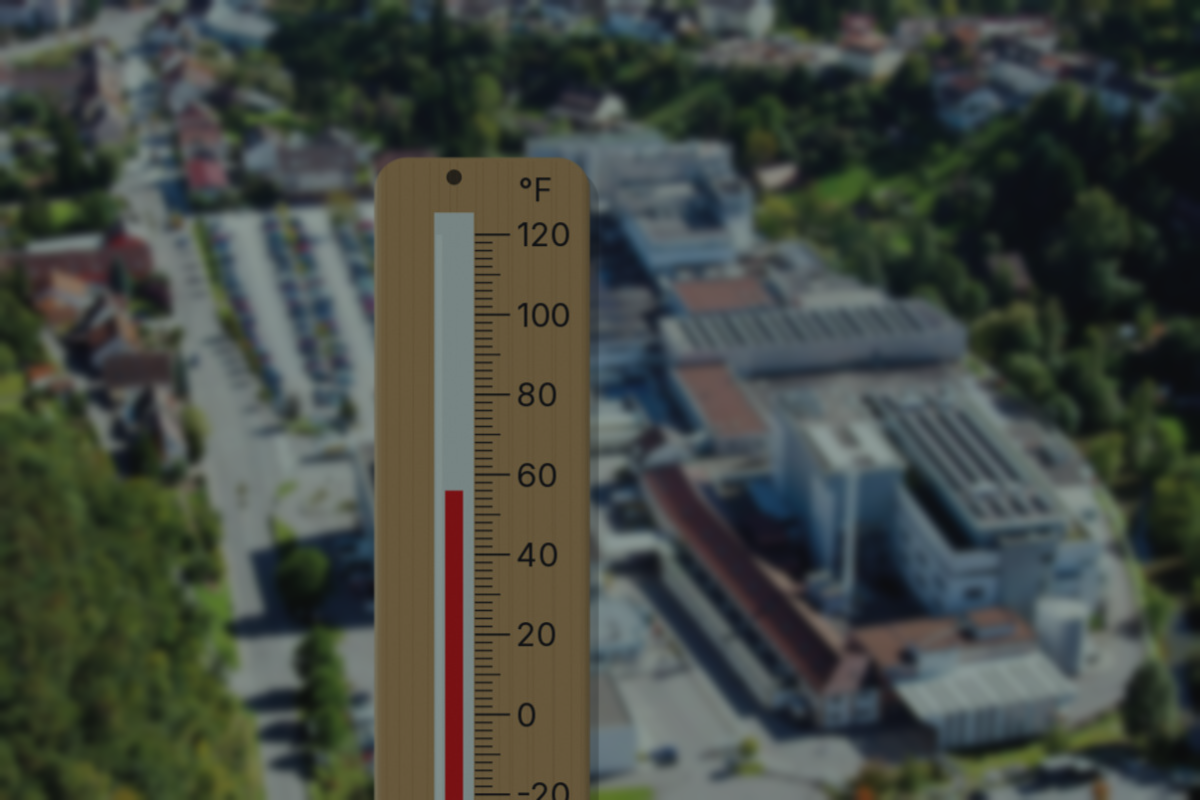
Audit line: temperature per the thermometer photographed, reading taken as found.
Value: 56 °F
